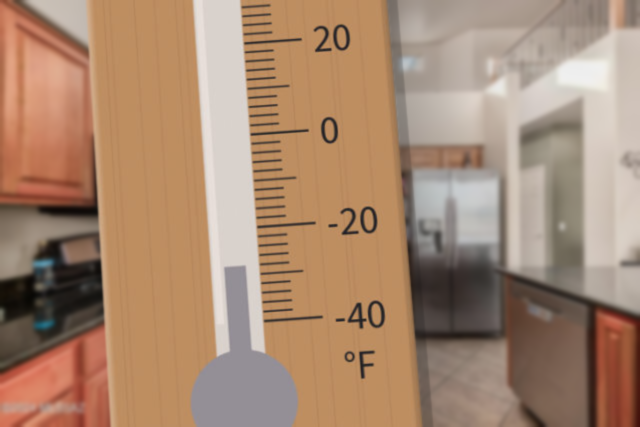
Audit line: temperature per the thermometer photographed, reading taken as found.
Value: -28 °F
